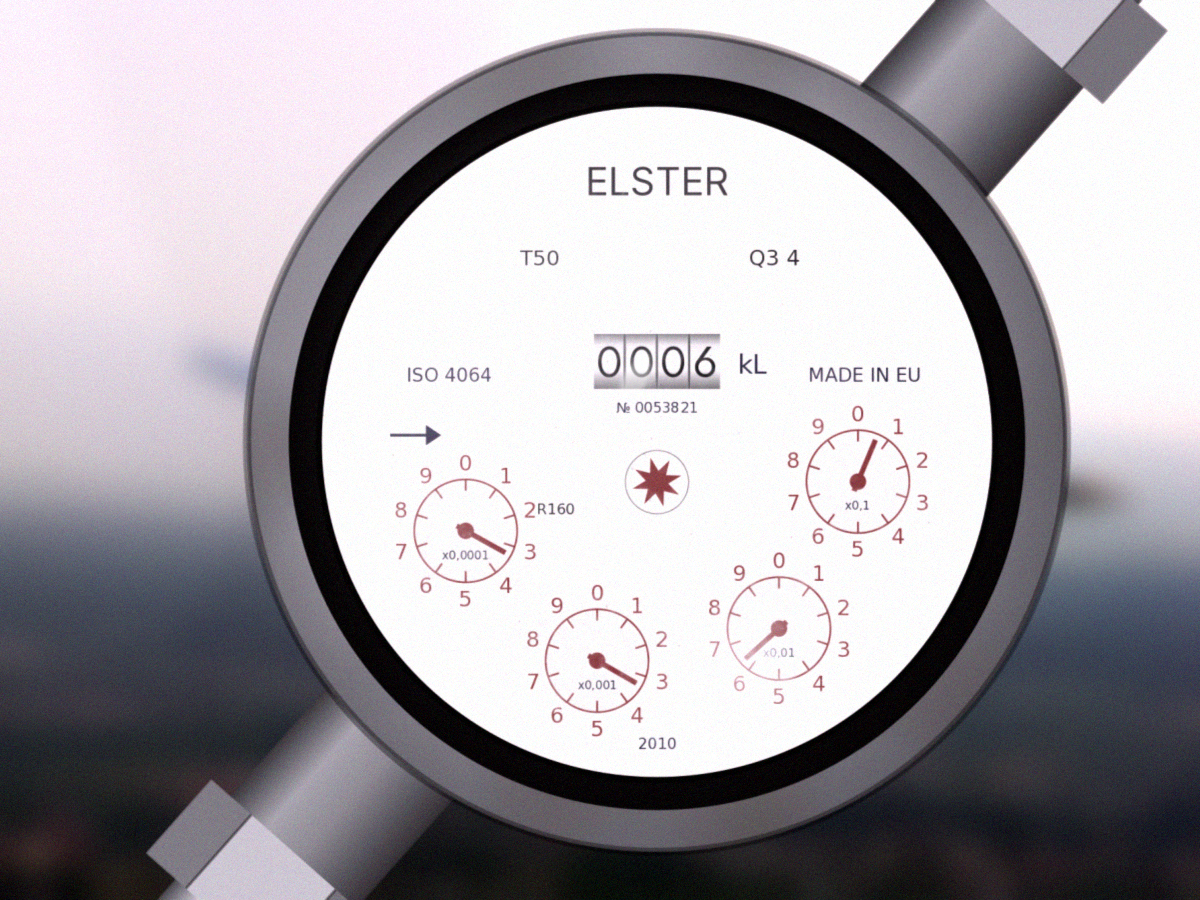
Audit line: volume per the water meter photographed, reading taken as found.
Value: 6.0633 kL
